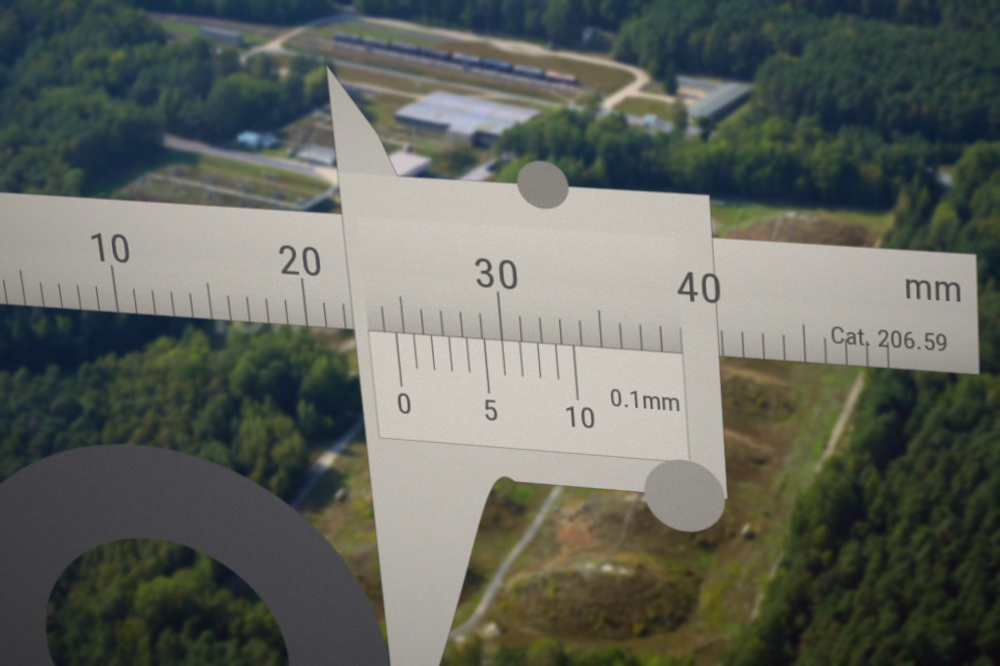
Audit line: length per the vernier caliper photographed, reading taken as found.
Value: 24.6 mm
